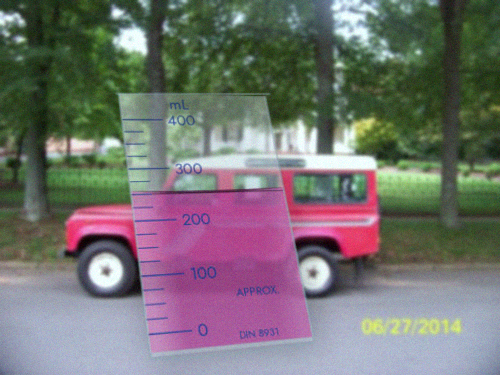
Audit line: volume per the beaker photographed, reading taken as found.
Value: 250 mL
